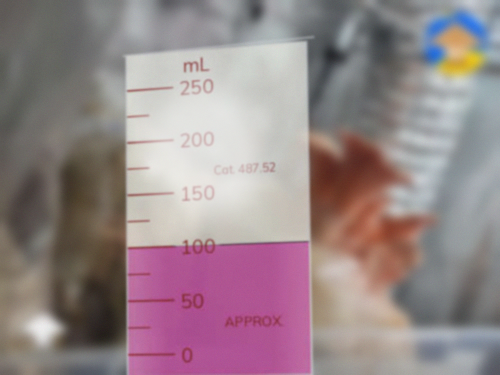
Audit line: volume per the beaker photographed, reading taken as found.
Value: 100 mL
